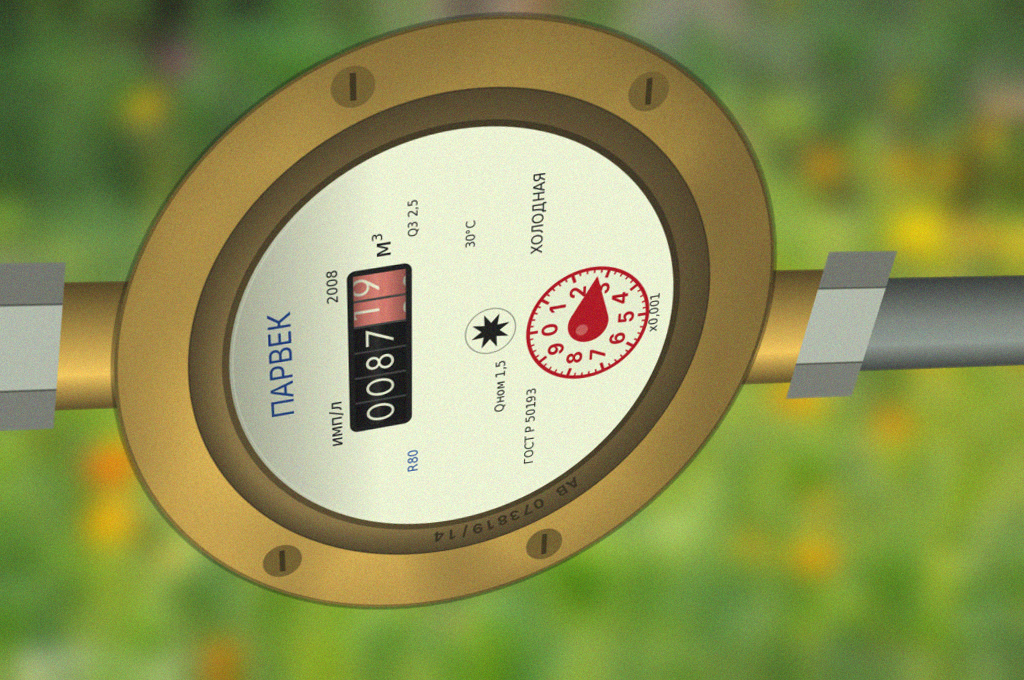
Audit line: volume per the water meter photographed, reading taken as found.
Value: 87.192 m³
